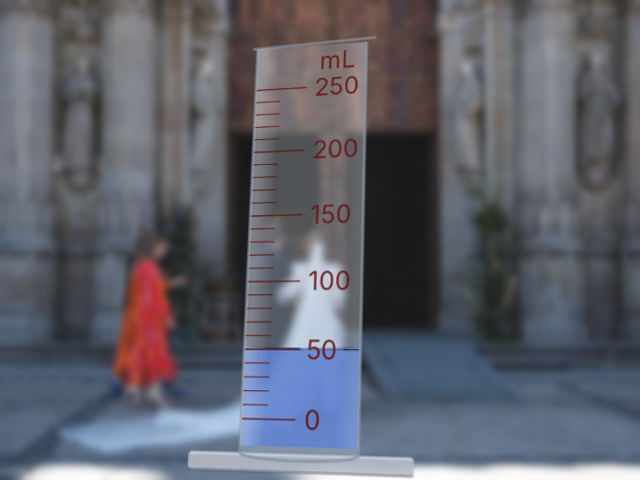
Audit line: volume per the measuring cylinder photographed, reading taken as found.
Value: 50 mL
